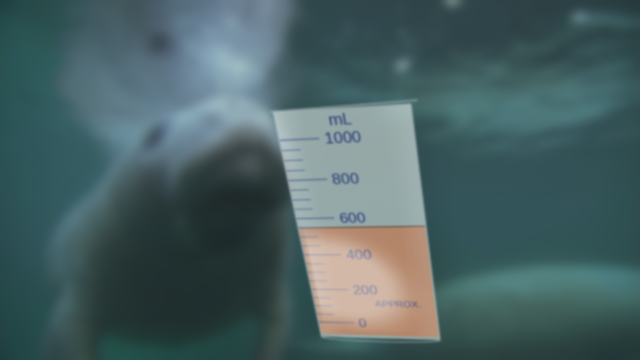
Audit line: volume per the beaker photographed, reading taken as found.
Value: 550 mL
